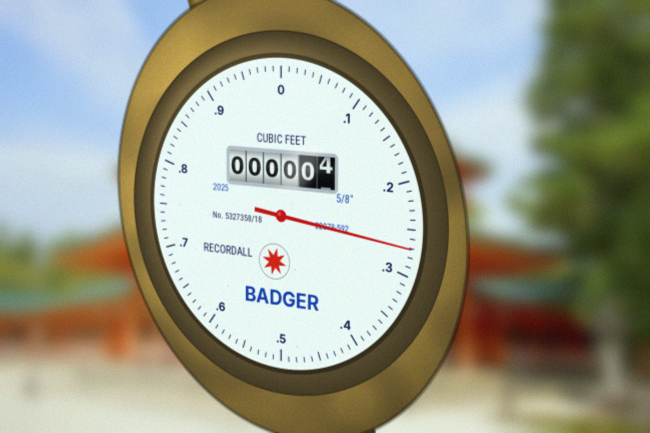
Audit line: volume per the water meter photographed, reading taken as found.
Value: 4.27 ft³
